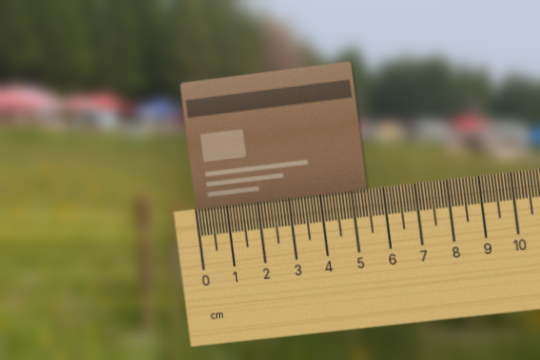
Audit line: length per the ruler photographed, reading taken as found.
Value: 5.5 cm
